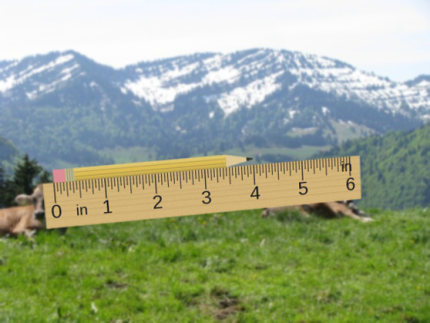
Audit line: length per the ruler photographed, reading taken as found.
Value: 4 in
